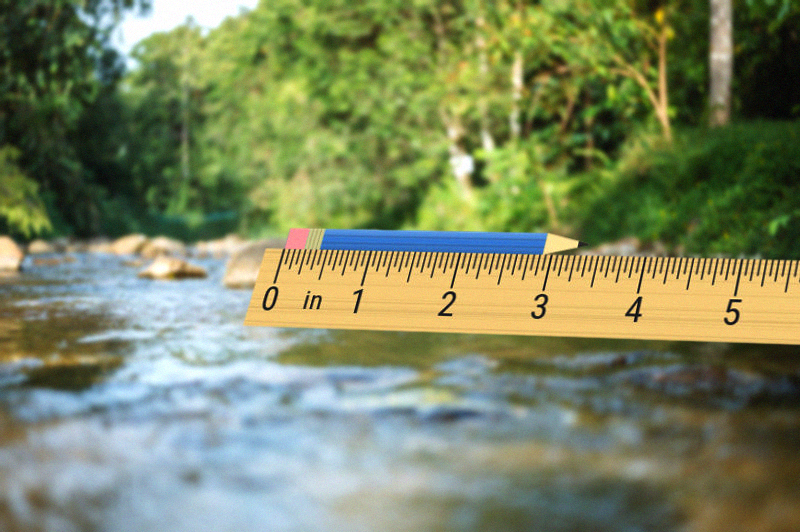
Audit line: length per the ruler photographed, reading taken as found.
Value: 3.375 in
